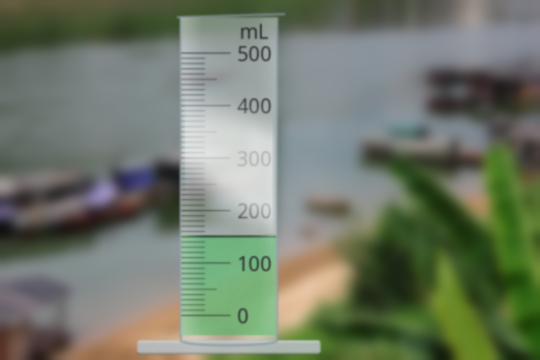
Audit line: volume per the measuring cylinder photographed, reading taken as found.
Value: 150 mL
